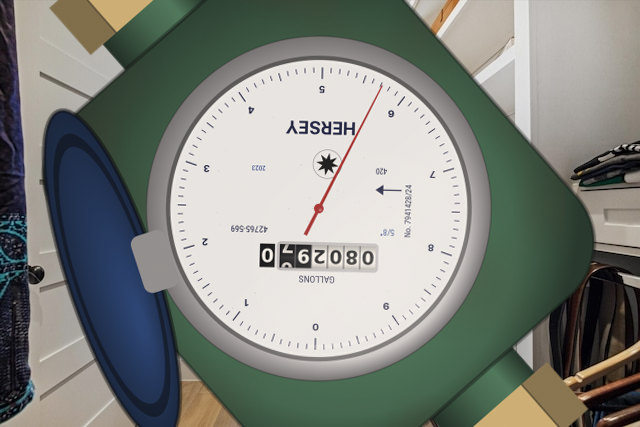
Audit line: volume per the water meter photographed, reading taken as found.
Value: 802965.7 gal
